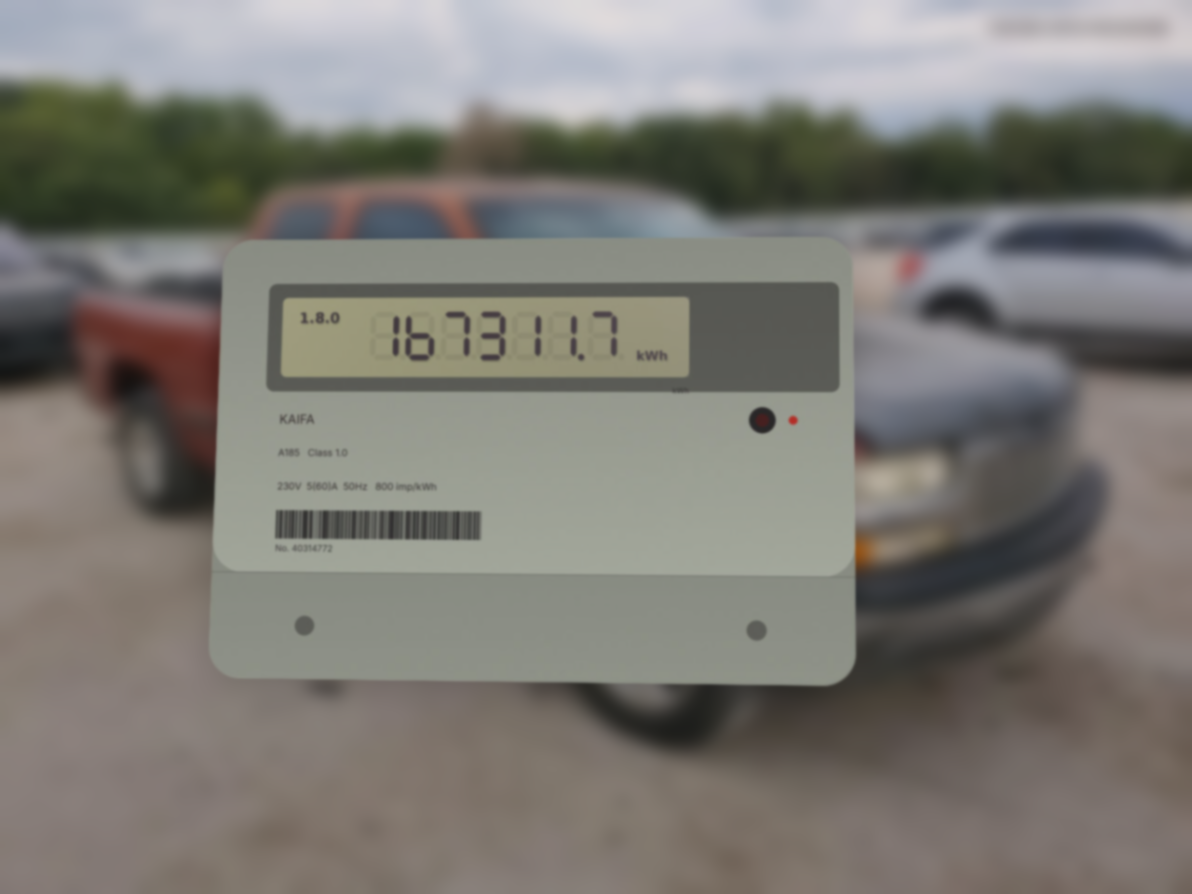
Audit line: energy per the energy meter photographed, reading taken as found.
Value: 167311.7 kWh
